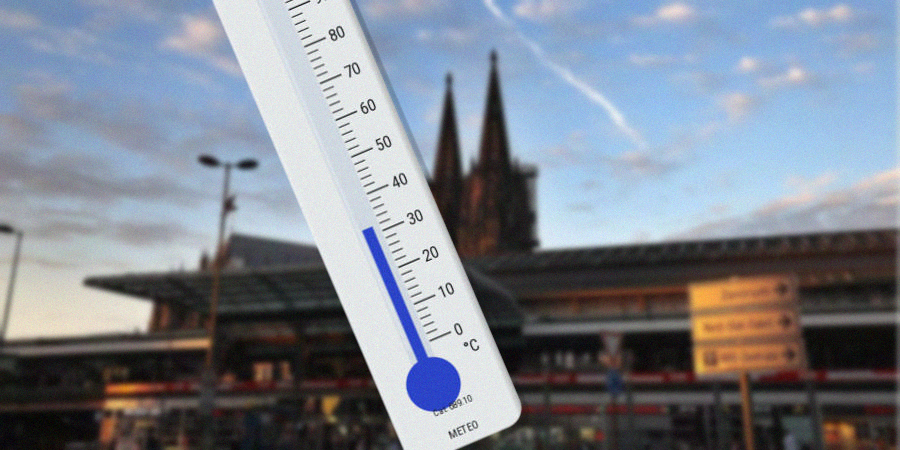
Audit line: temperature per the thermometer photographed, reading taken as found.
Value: 32 °C
